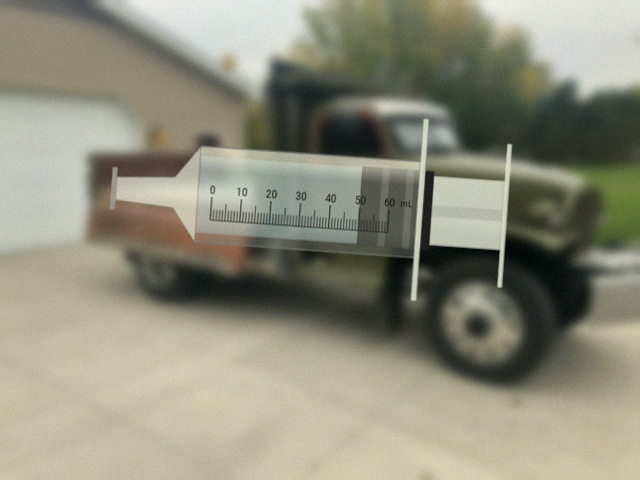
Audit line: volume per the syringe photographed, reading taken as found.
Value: 50 mL
